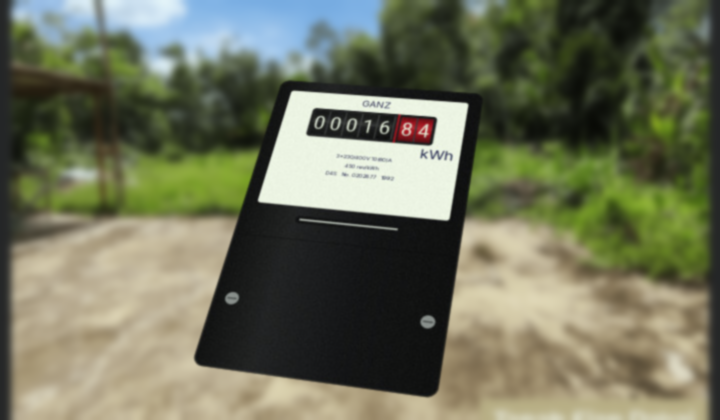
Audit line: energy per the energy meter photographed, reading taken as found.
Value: 16.84 kWh
